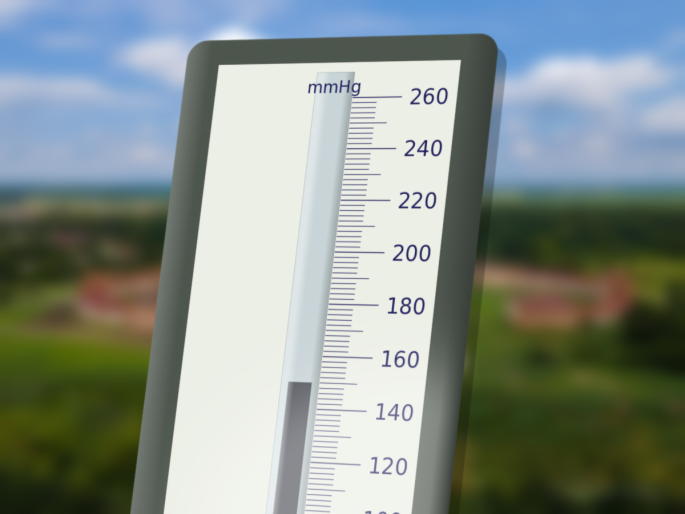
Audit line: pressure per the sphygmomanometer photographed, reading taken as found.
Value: 150 mmHg
